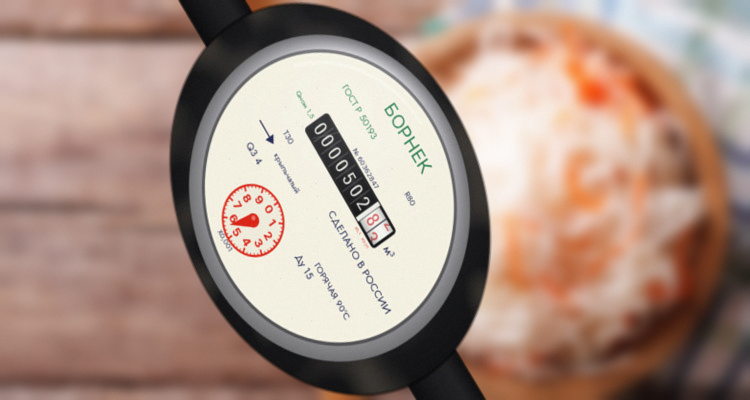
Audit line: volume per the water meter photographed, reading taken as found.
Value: 502.825 m³
